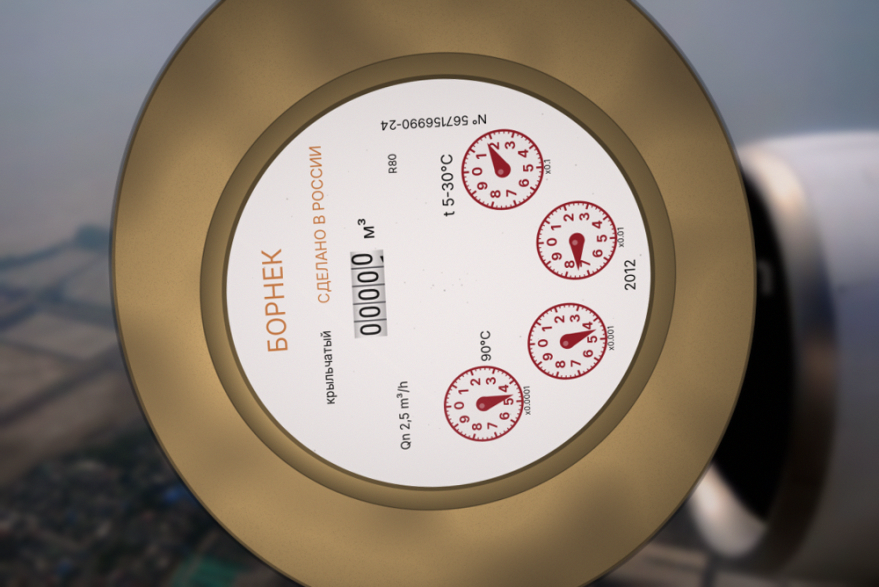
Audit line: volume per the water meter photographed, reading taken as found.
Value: 0.1744 m³
